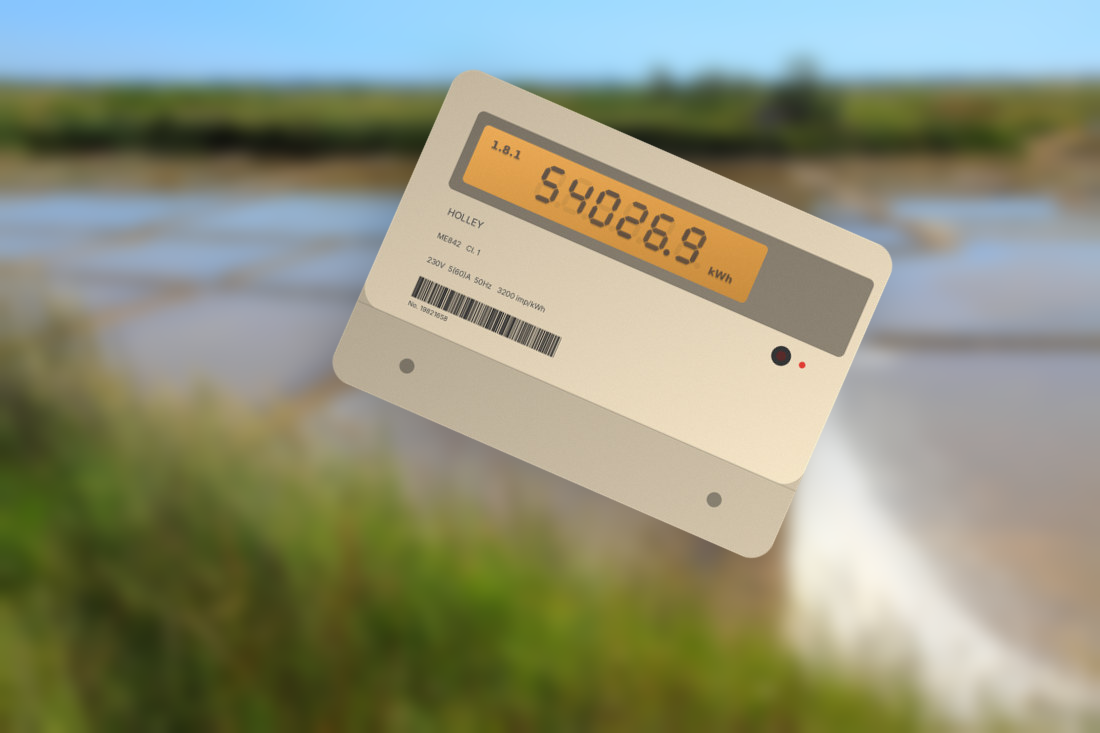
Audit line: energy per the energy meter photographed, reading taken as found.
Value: 54026.9 kWh
